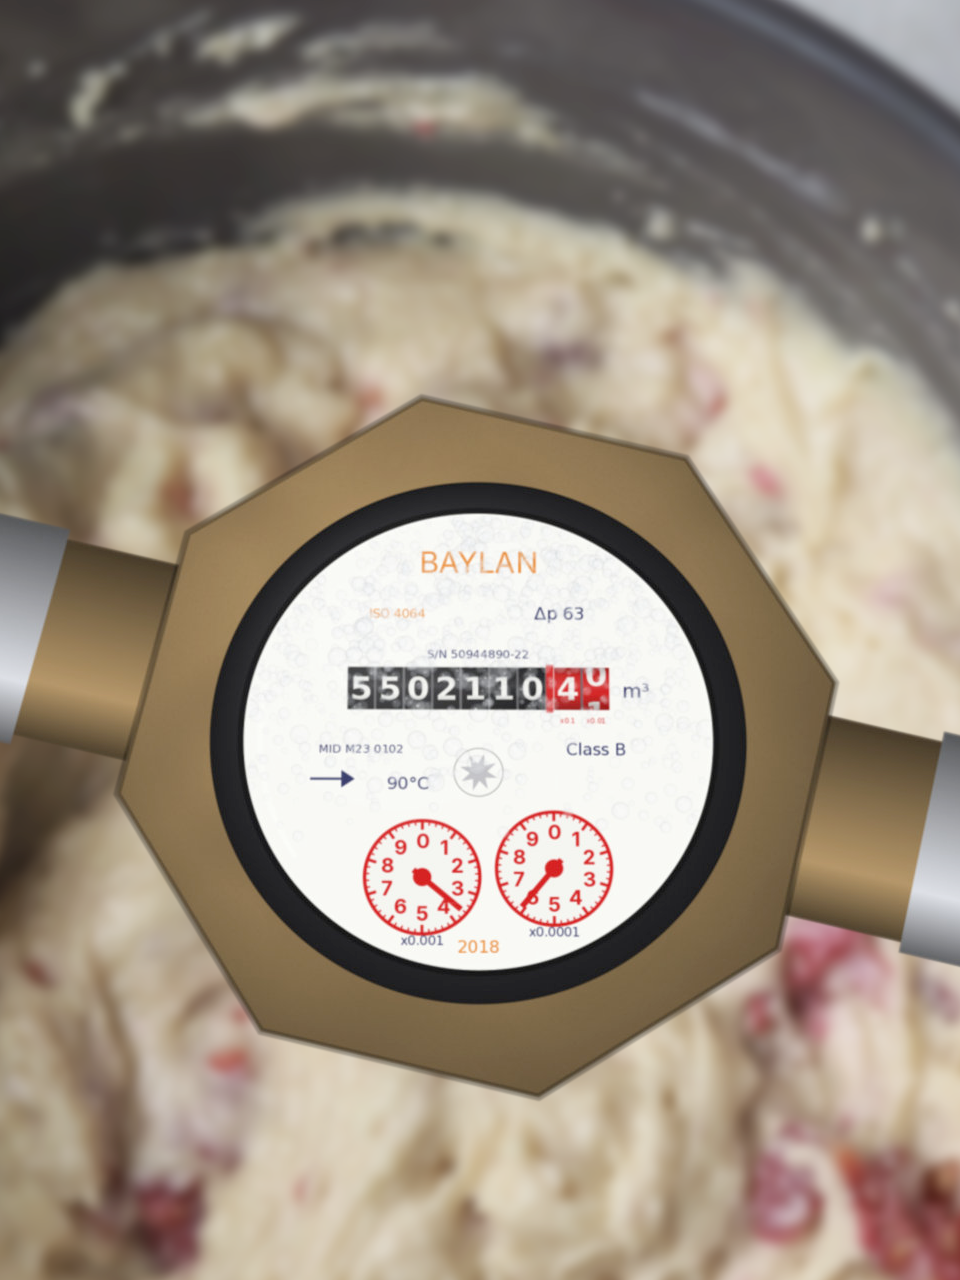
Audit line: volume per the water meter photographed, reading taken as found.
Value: 5502110.4036 m³
